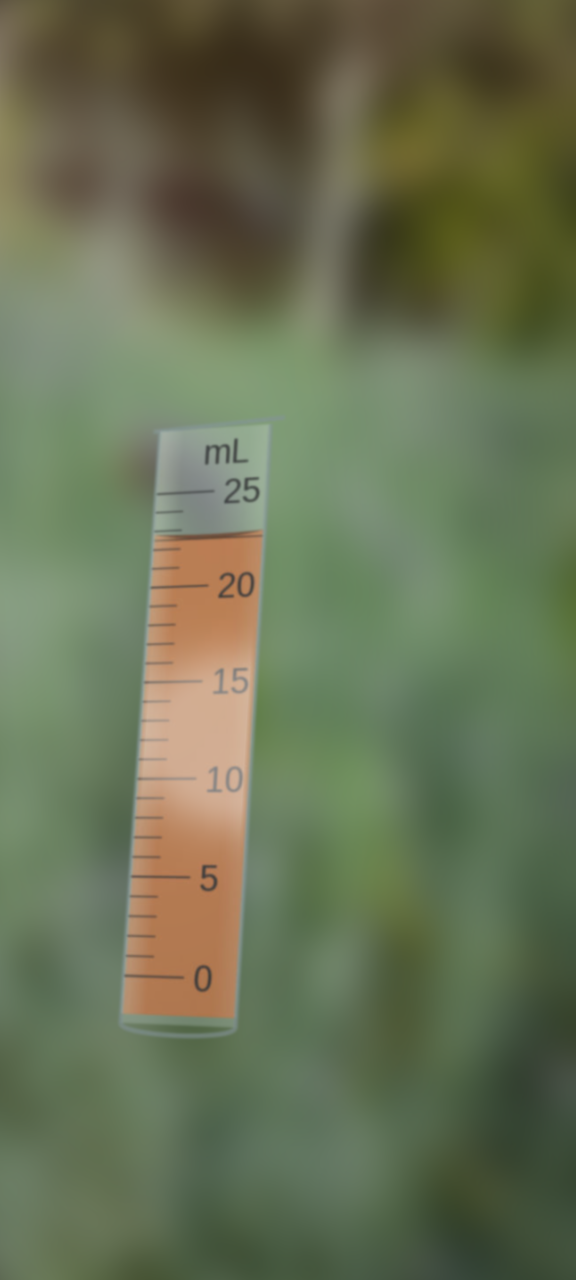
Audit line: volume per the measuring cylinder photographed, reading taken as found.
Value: 22.5 mL
